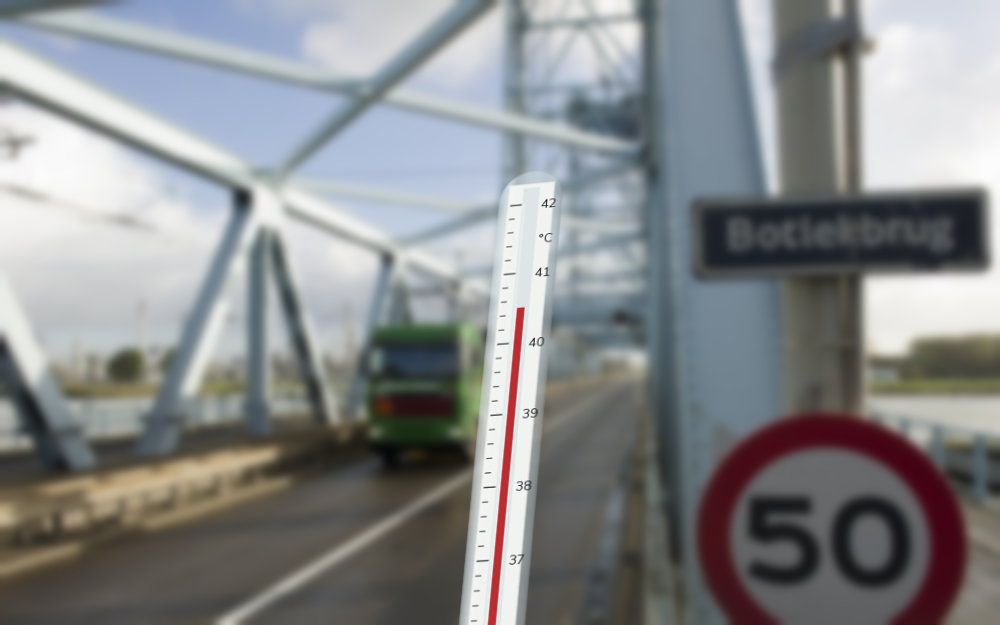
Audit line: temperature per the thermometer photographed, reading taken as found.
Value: 40.5 °C
